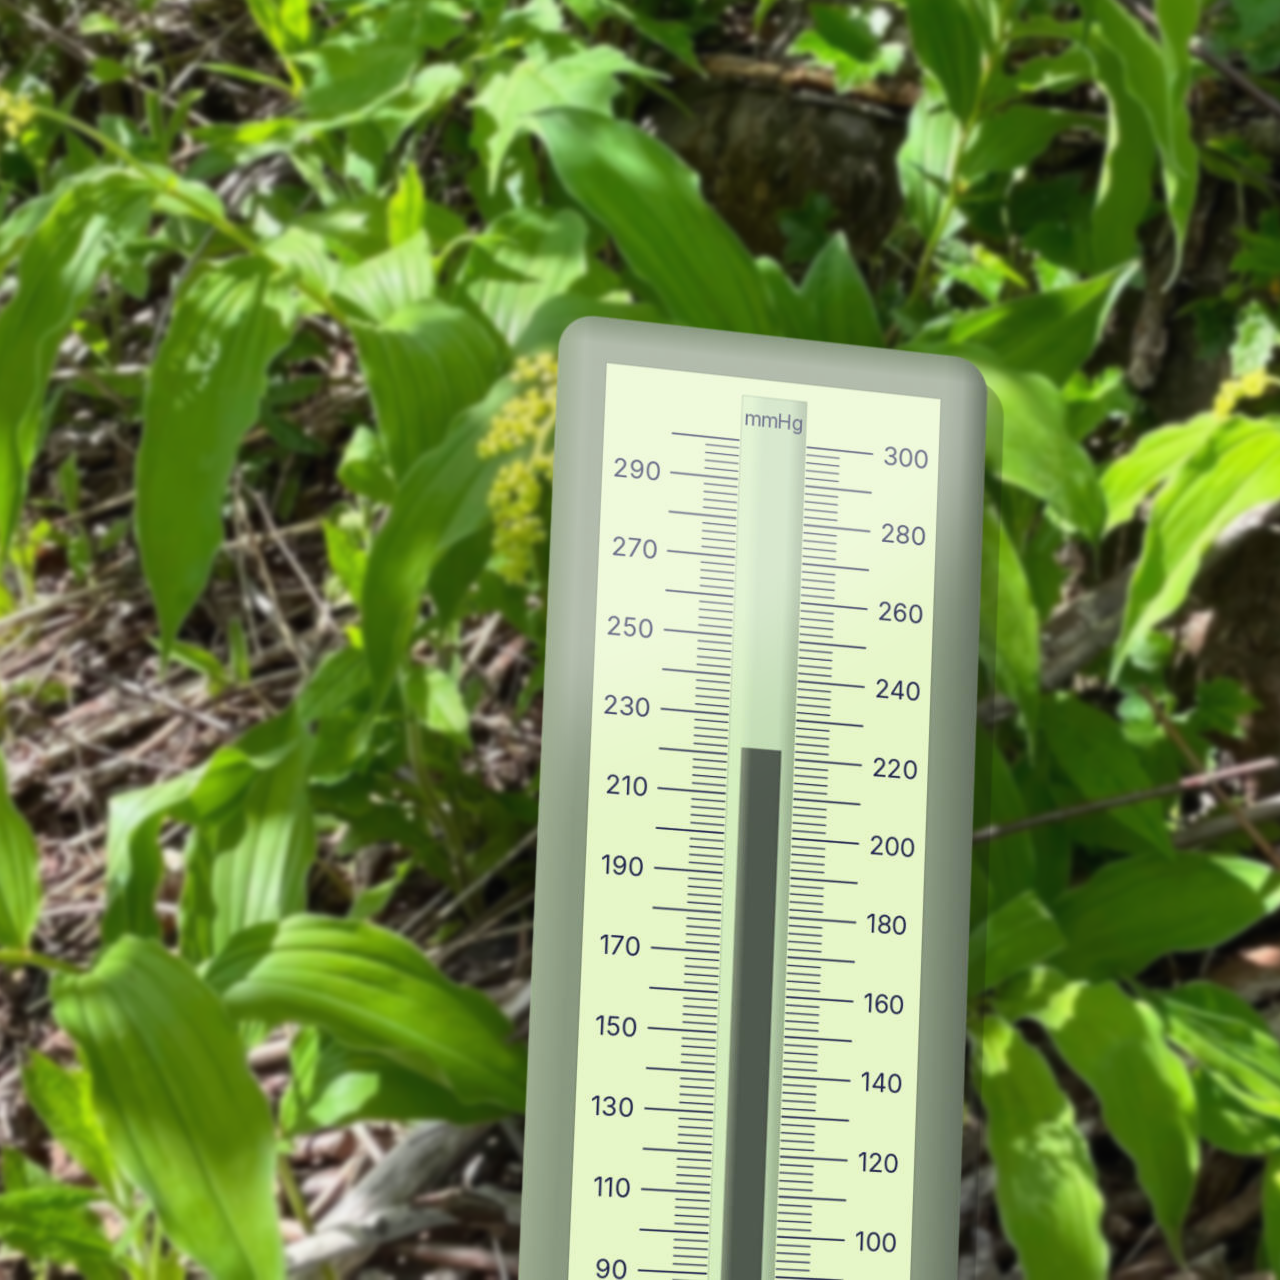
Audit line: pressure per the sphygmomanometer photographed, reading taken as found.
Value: 222 mmHg
